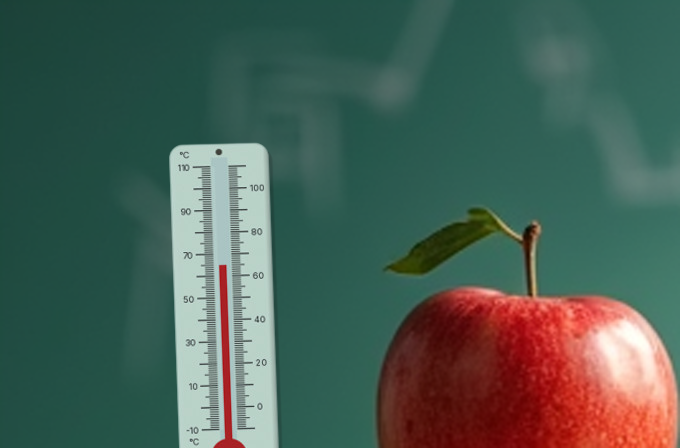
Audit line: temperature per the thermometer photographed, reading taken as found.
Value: 65 °C
